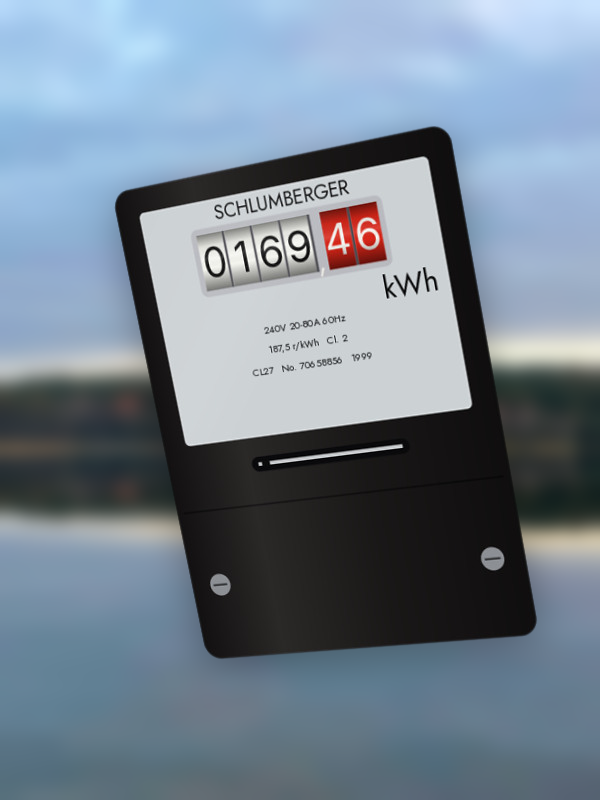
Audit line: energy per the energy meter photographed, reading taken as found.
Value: 169.46 kWh
